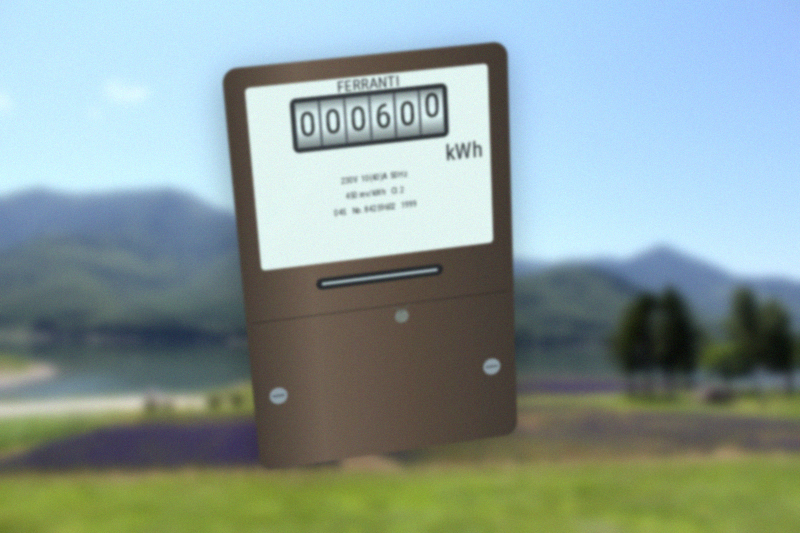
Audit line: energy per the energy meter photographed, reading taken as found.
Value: 600 kWh
